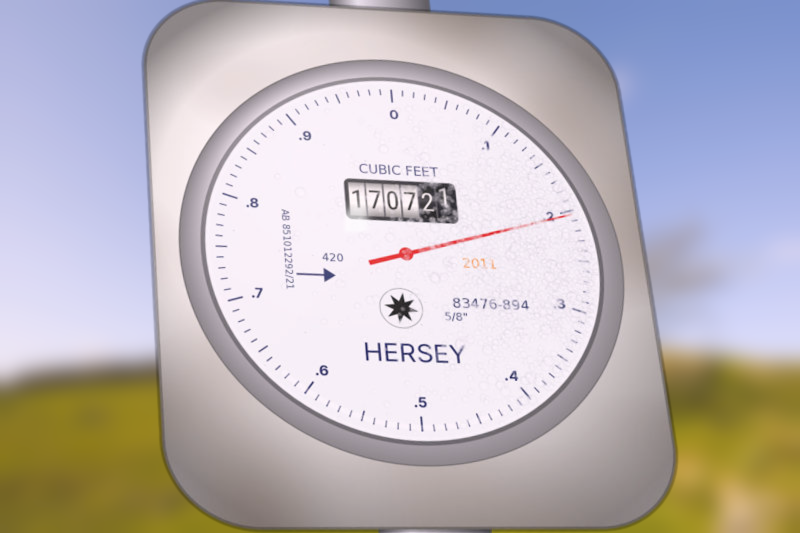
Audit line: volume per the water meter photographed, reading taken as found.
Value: 170721.20 ft³
